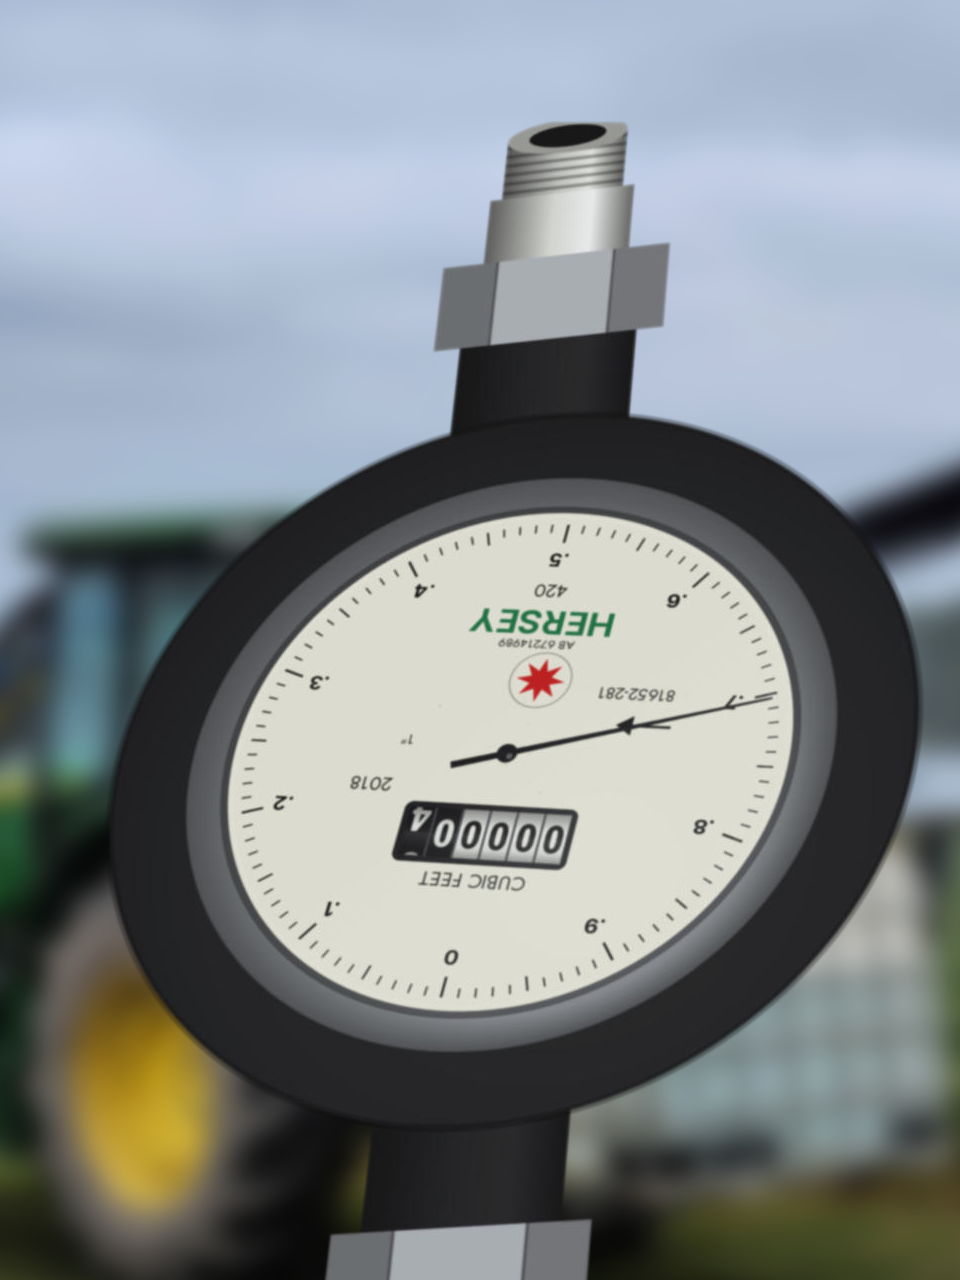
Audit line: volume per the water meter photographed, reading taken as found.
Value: 3.70 ft³
